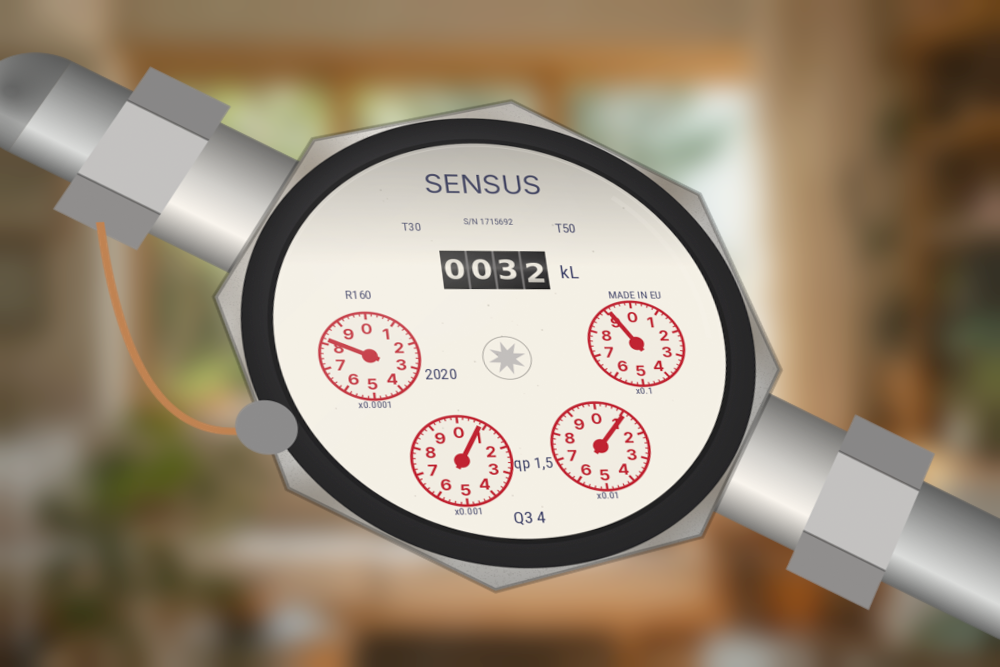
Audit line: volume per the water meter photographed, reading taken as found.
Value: 31.9108 kL
